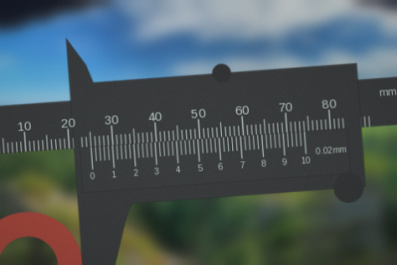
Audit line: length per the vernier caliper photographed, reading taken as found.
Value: 25.0 mm
